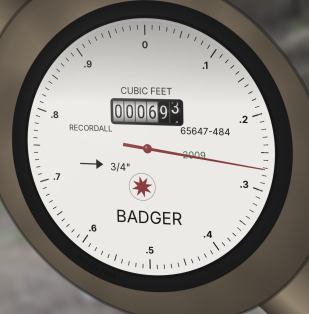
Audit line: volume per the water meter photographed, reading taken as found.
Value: 693.27 ft³
